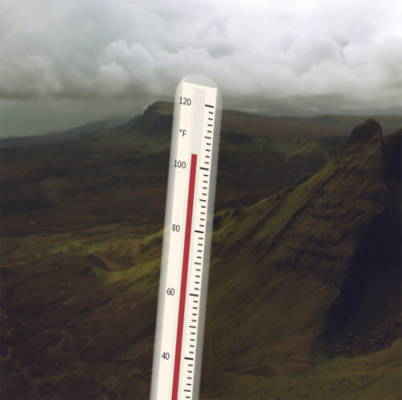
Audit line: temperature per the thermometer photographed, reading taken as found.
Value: 104 °F
